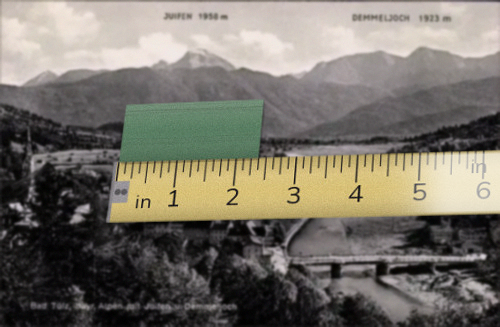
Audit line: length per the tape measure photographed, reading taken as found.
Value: 2.375 in
